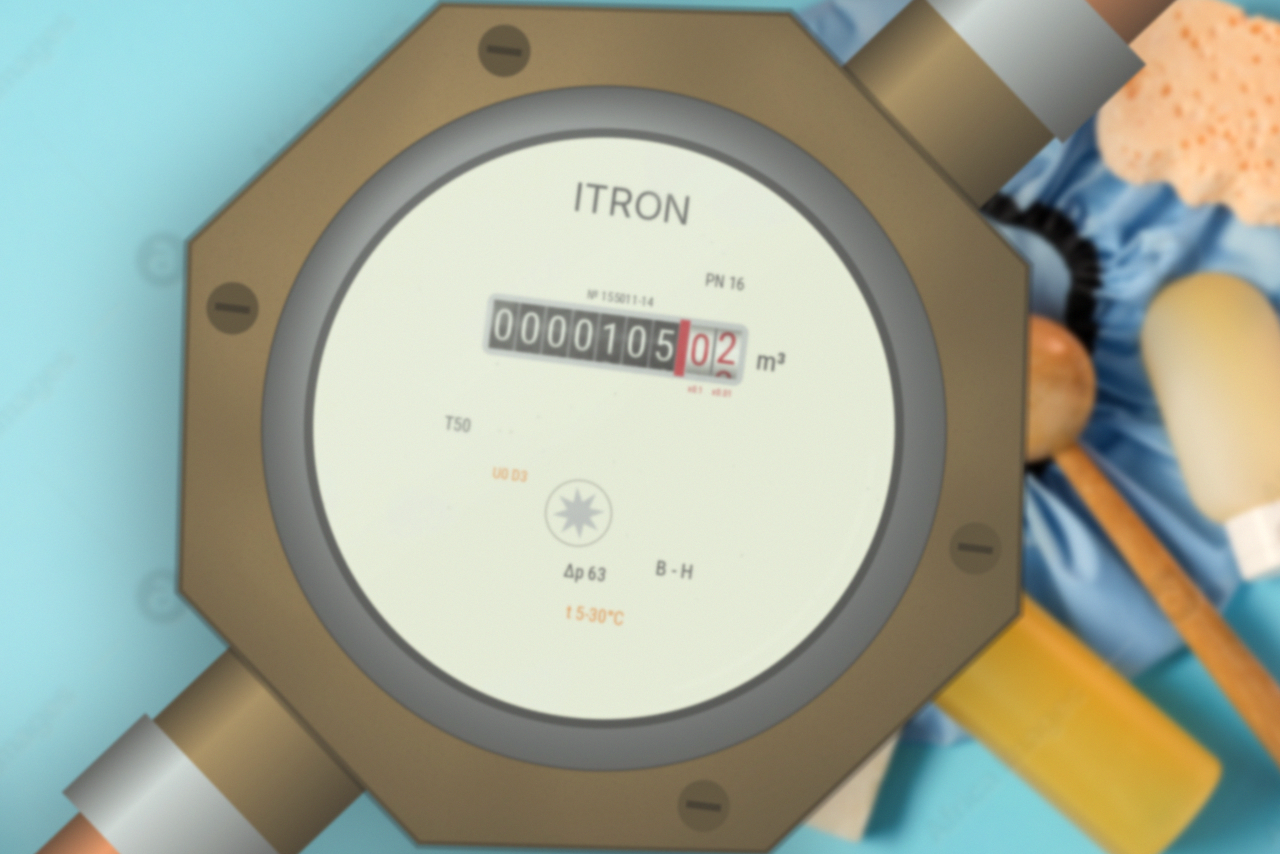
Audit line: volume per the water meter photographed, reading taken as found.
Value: 105.02 m³
